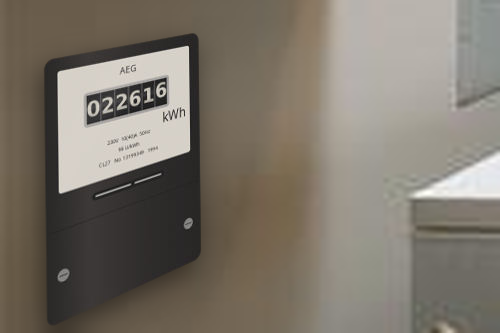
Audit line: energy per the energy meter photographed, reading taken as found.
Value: 22616 kWh
